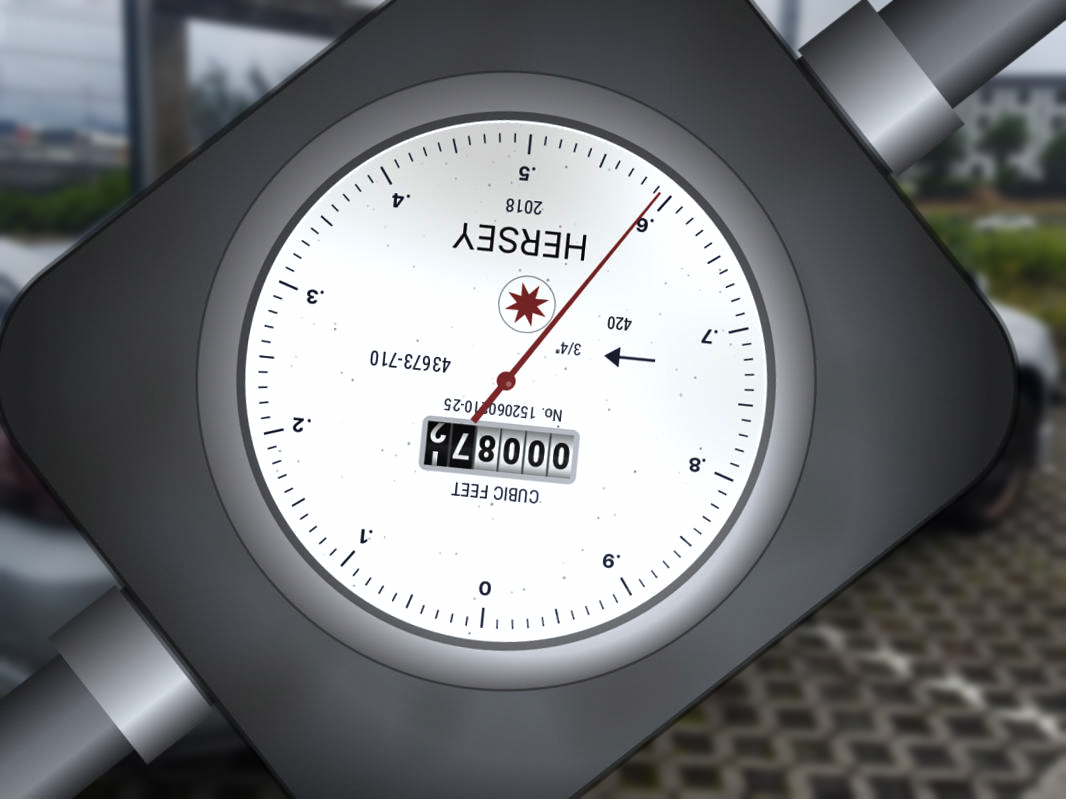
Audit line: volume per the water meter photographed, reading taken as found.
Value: 871.59 ft³
